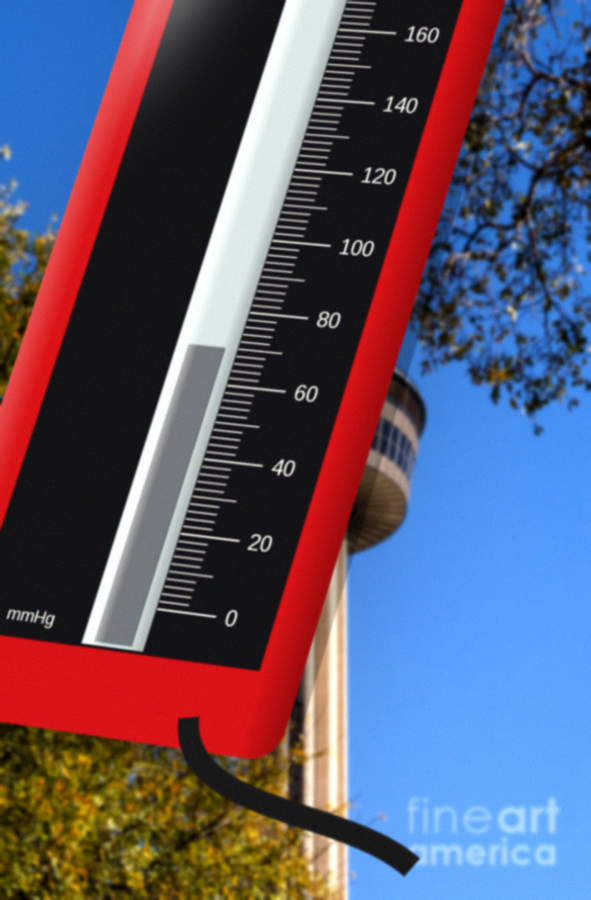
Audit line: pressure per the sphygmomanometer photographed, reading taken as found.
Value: 70 mmHg
